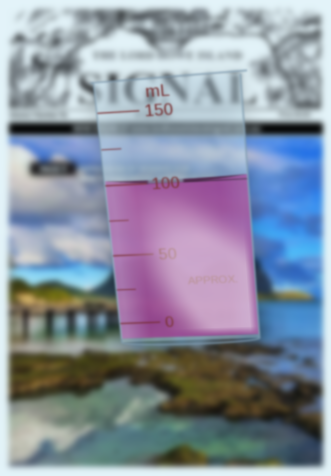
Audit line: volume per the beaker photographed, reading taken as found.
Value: 100 mL
